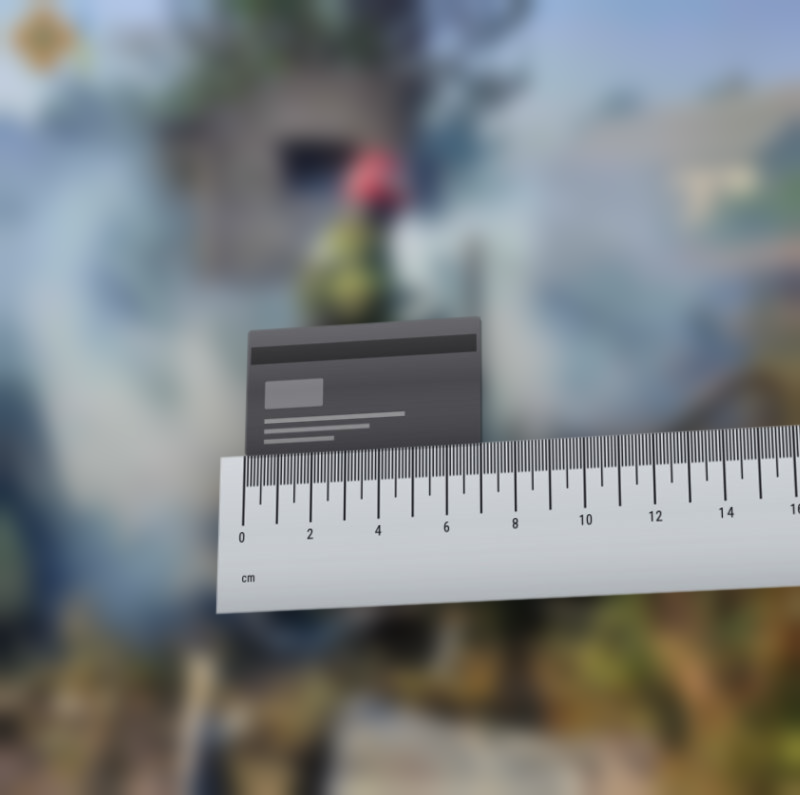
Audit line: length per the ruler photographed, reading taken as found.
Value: 7 cm
